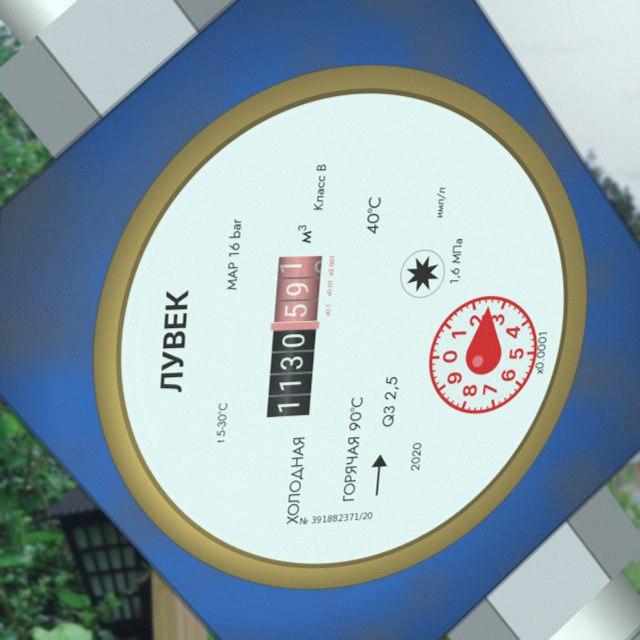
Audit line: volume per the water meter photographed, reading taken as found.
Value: 1130.5912 m³
